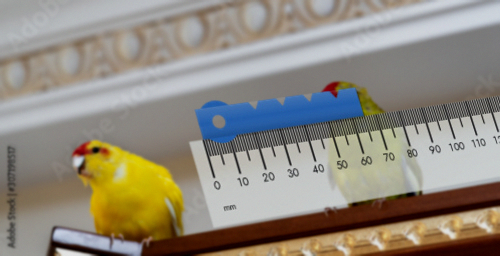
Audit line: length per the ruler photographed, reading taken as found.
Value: 65 mm
